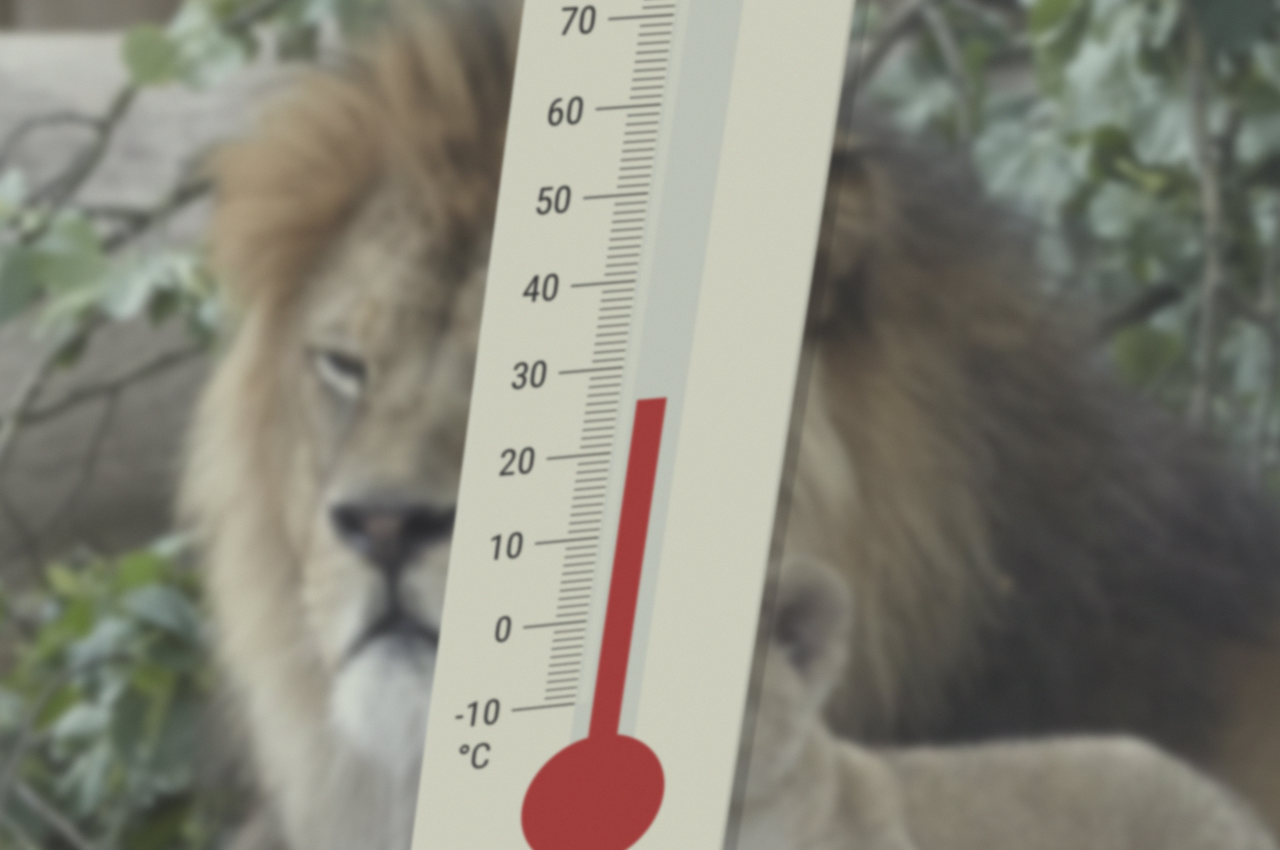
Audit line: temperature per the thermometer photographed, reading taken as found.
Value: 26 °C
